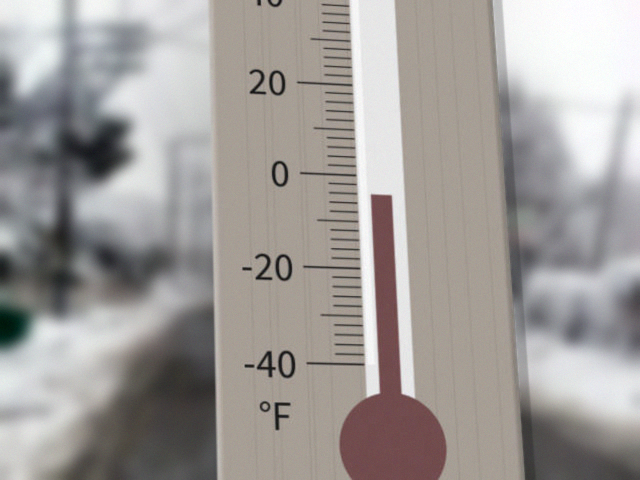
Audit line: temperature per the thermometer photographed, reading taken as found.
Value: -4 °F
